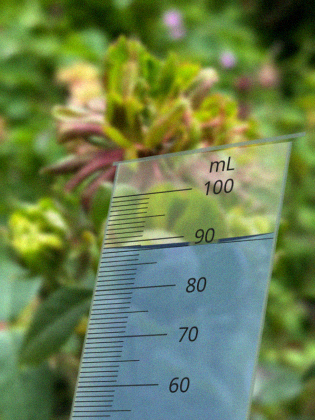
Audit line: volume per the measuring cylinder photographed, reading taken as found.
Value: 88 mL
